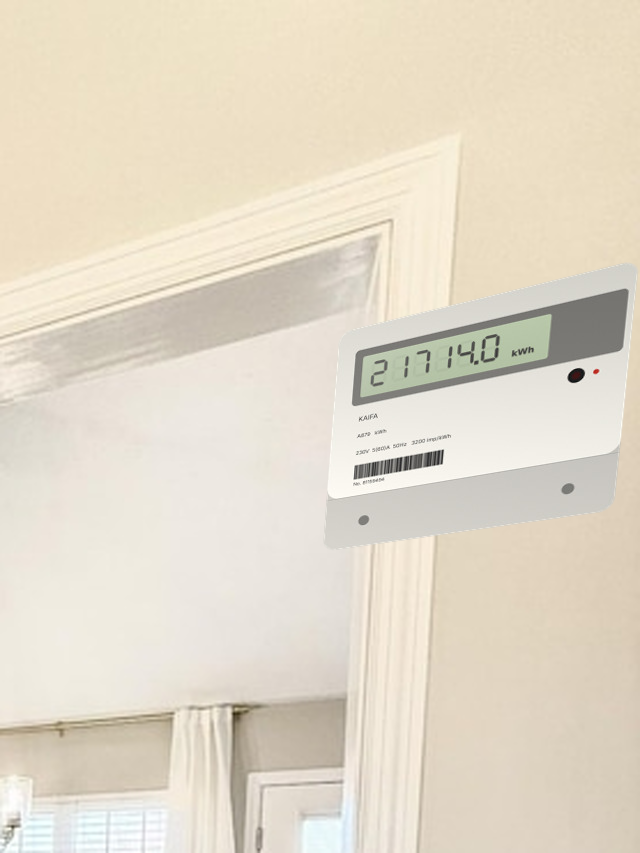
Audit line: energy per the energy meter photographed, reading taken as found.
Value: 21714.0 kWh
